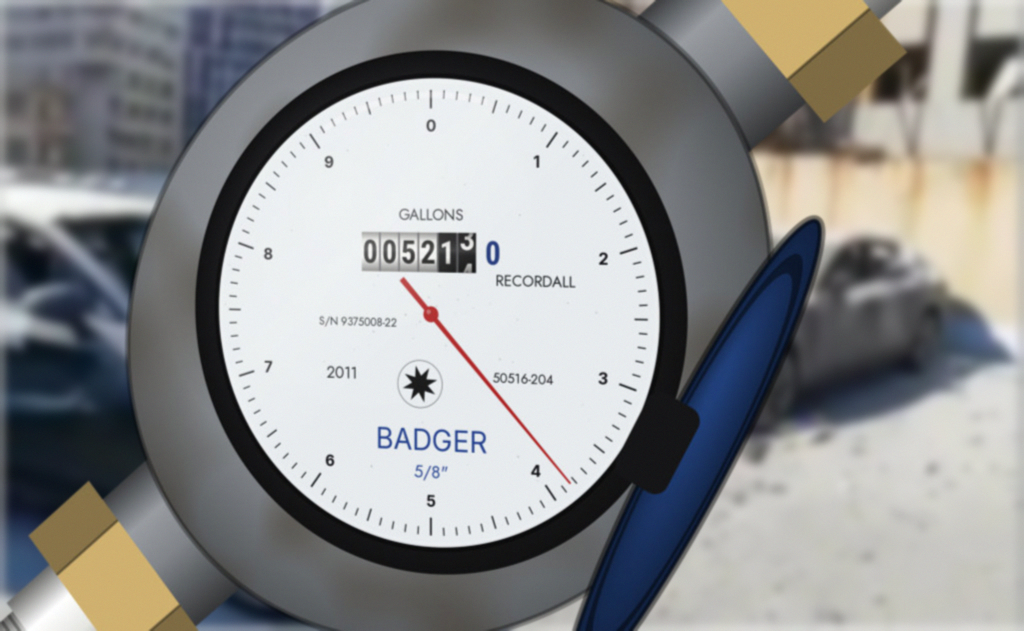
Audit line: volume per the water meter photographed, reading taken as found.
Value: 52133.8 gal
